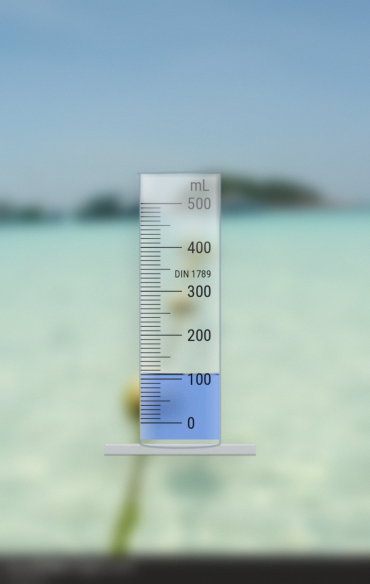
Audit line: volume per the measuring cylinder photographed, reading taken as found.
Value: 110 mL
